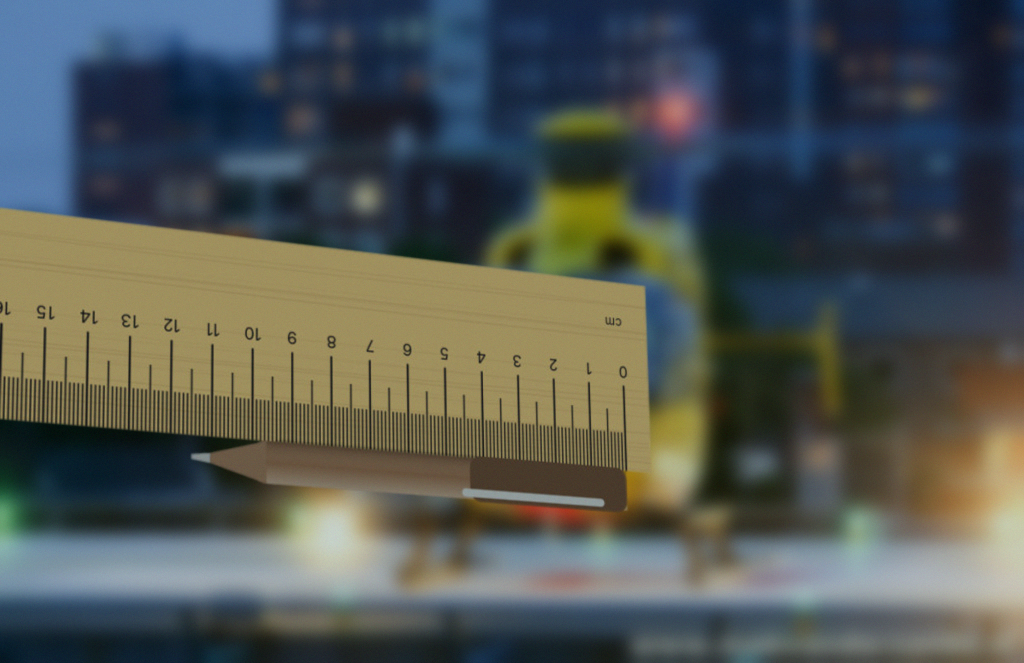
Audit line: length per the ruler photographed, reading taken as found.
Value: 11.5 cm
